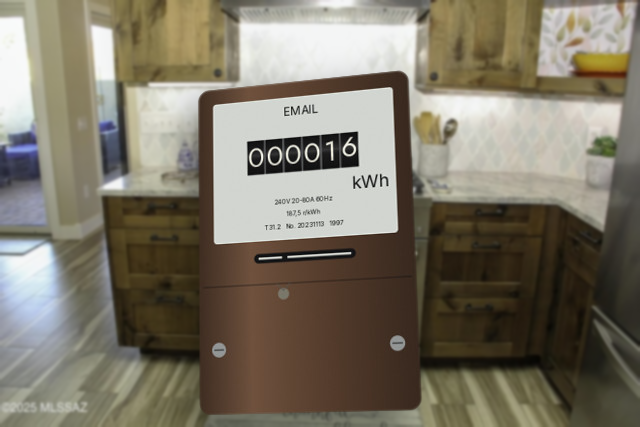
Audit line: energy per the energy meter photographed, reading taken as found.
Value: 16 kWh
